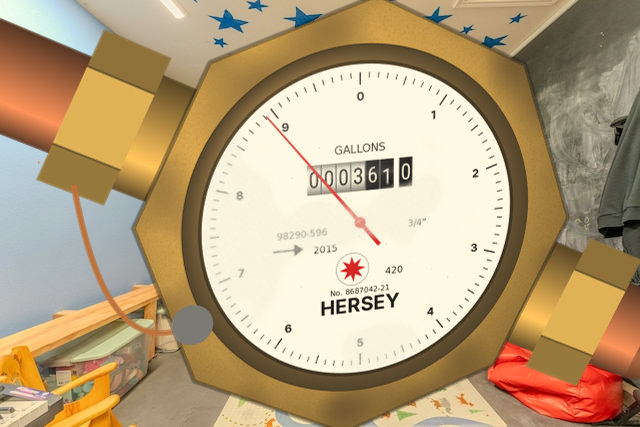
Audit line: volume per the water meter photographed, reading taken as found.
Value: 3608.9 gal
